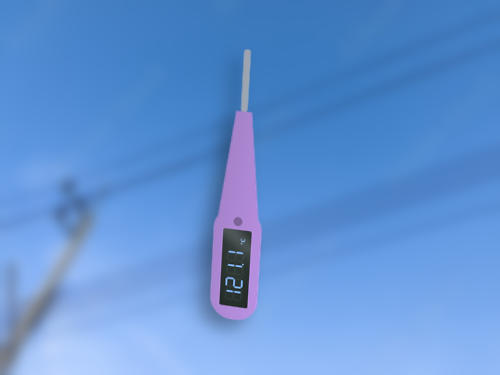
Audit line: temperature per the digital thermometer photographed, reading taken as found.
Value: 121.1 °C
